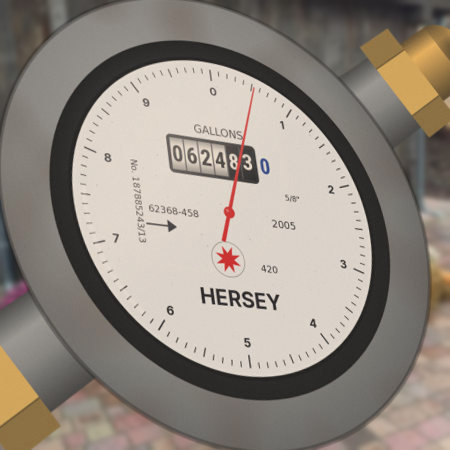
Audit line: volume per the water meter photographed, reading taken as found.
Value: 624830.5 gal
